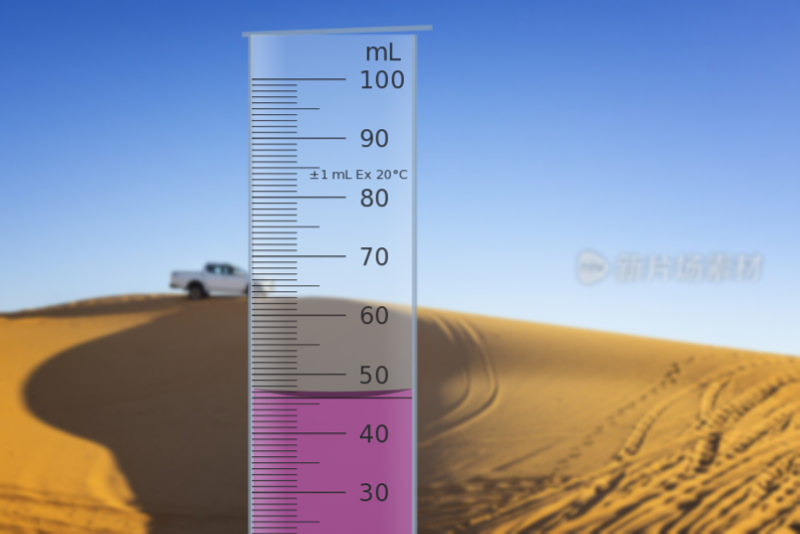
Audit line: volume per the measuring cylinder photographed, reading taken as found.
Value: 46 mL
